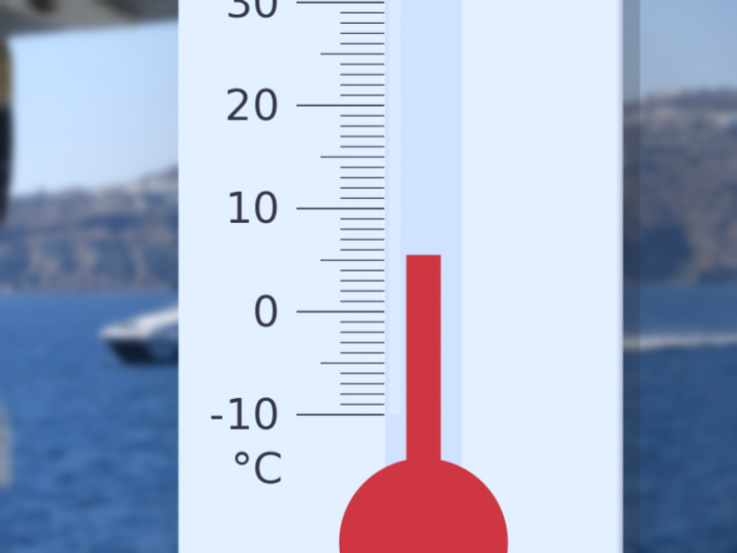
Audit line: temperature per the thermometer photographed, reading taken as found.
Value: 5.5 °C
